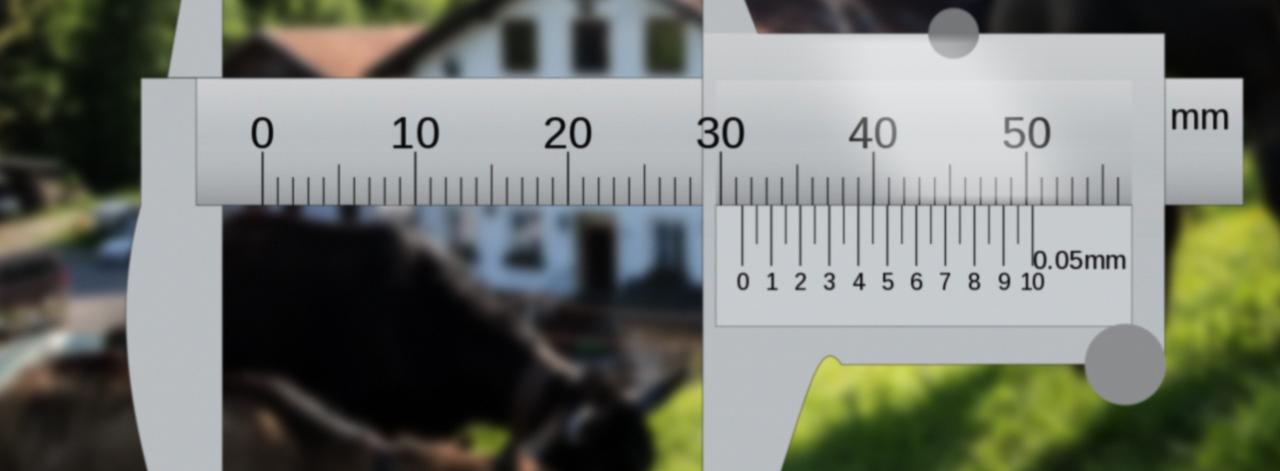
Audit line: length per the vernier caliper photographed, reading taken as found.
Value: 31.4 mm
